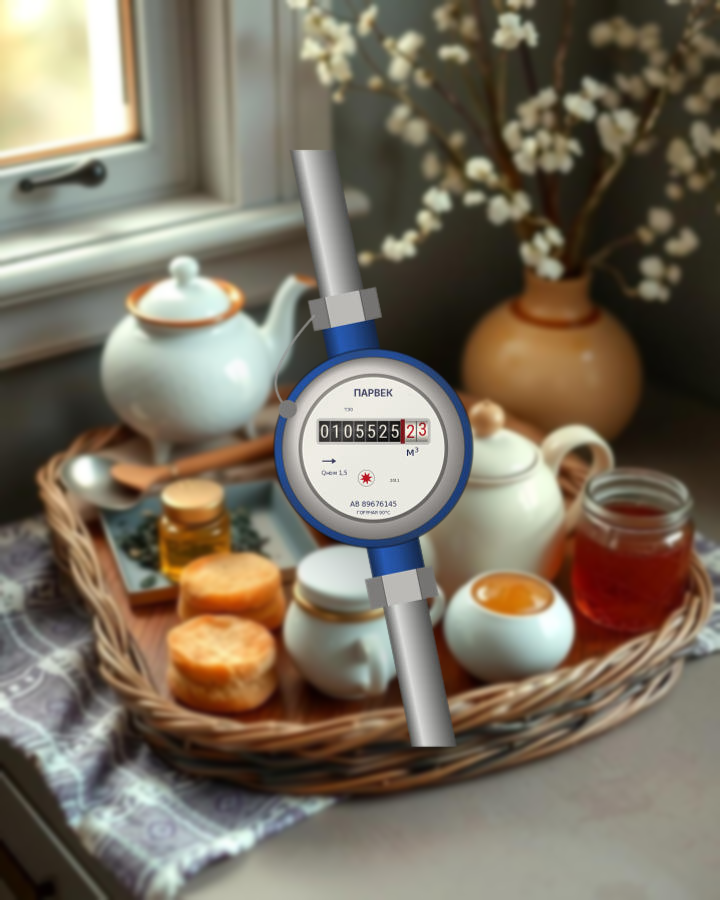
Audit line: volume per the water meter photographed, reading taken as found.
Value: 105525.23 m³
